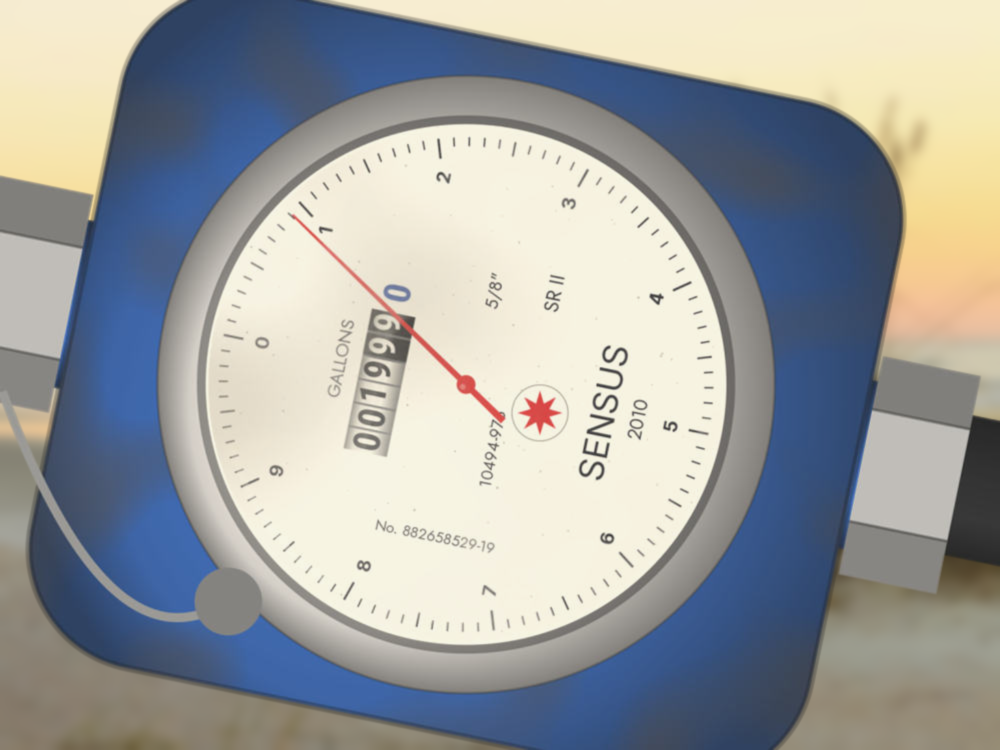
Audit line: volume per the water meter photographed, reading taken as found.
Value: 19990.9 gal
